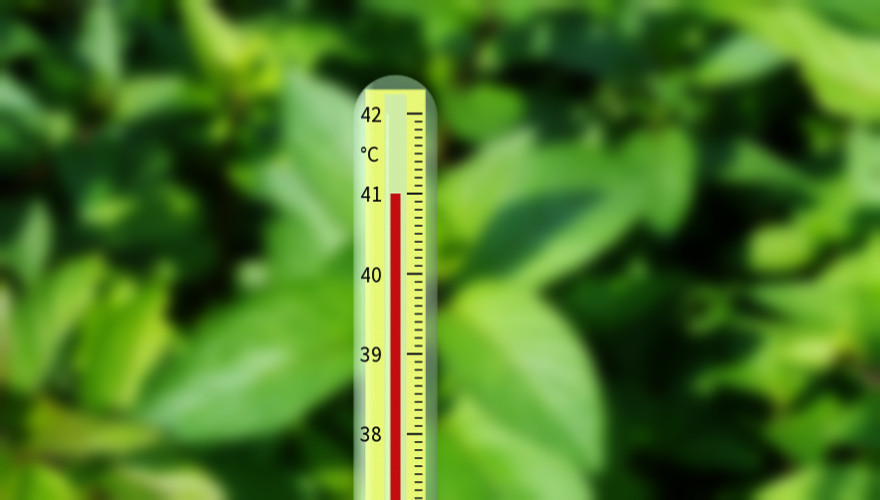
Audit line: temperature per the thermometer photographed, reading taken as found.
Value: 41 °C
